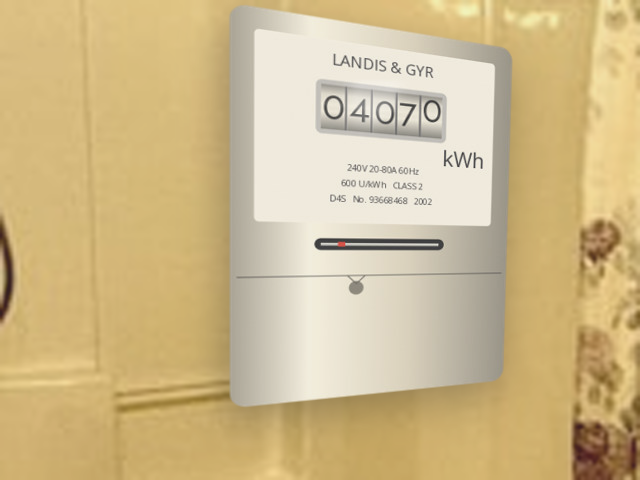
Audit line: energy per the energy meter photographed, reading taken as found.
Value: 4070 kWh
